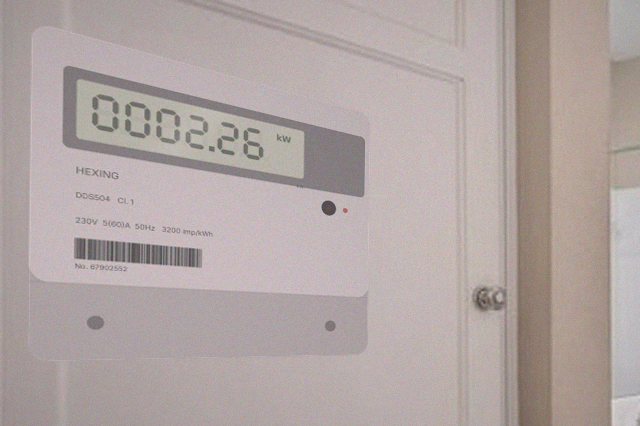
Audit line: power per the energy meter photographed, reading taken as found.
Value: 2.26 kW
